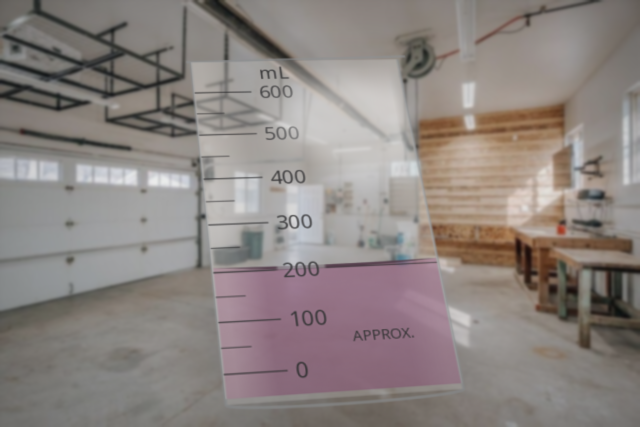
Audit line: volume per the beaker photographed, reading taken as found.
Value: 200 mL
